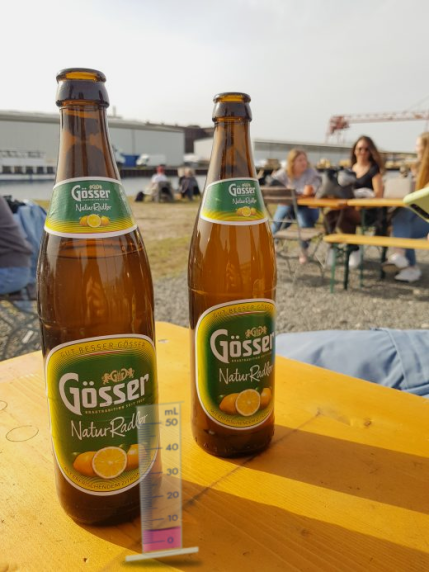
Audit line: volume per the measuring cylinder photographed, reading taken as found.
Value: 5 mL
